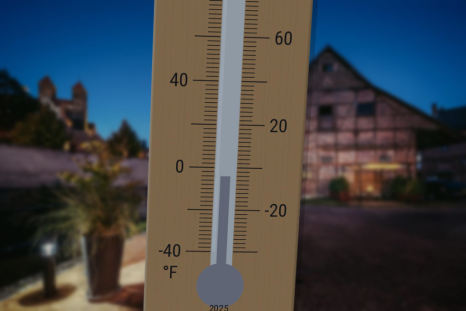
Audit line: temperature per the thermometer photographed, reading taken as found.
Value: -4 °F
